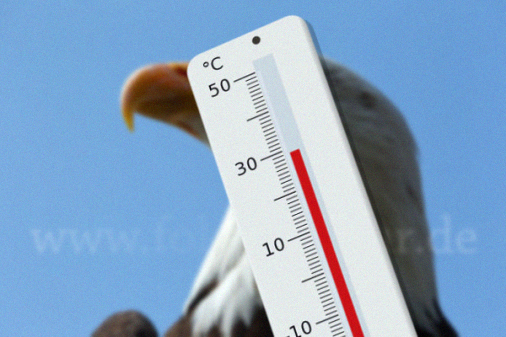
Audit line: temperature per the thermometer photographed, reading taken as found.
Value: 29 °C
